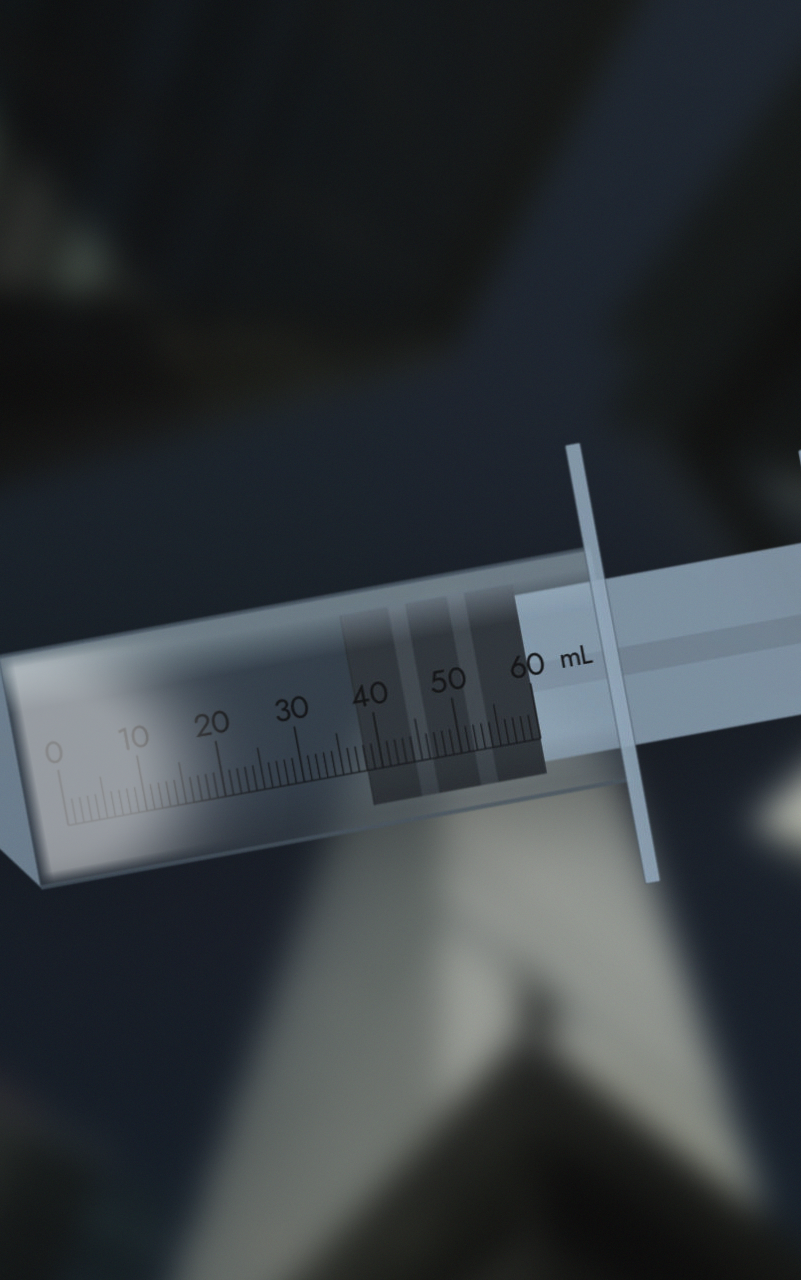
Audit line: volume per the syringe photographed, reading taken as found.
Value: 38 mL
